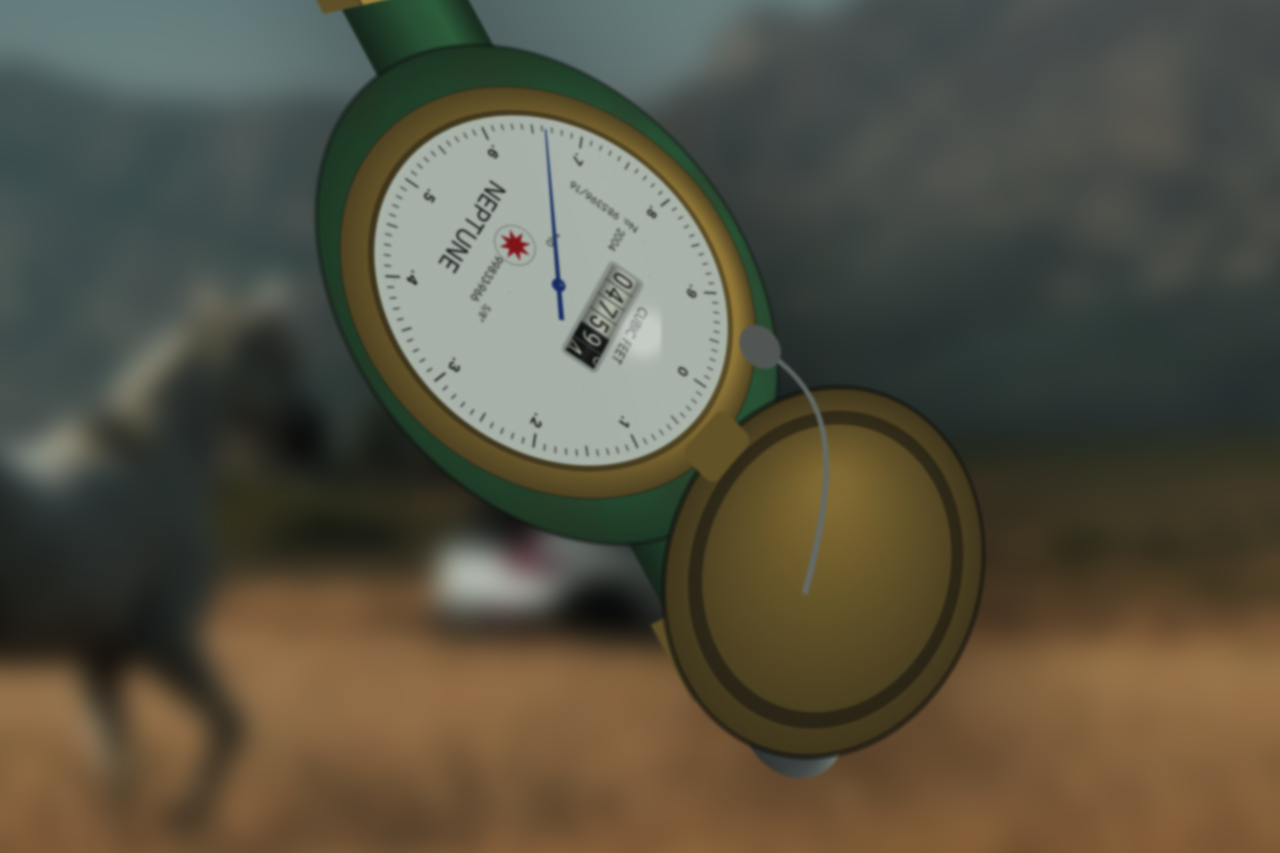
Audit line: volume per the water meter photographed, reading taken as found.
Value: 47593.66 ft³
